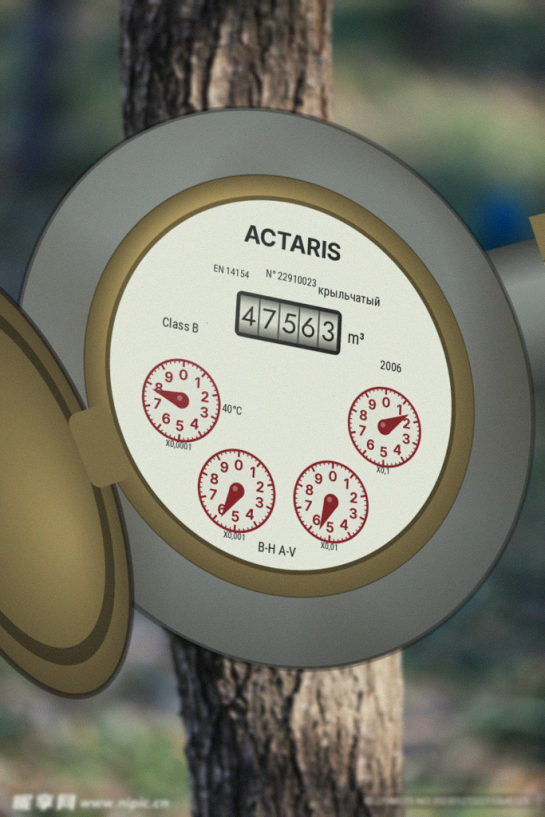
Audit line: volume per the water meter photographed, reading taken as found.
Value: 47563.1557 m³
